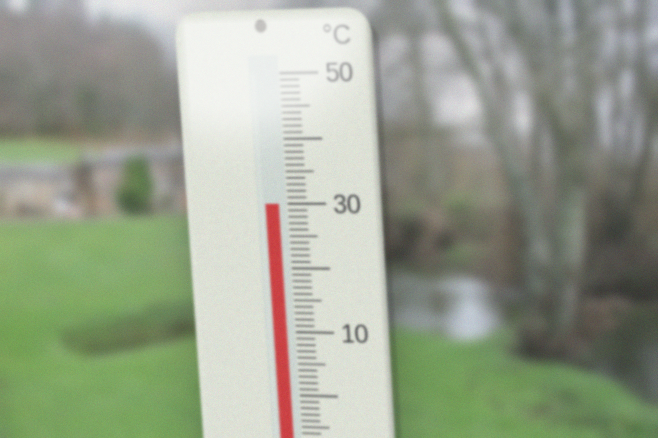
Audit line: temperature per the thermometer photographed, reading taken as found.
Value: 30 °C
